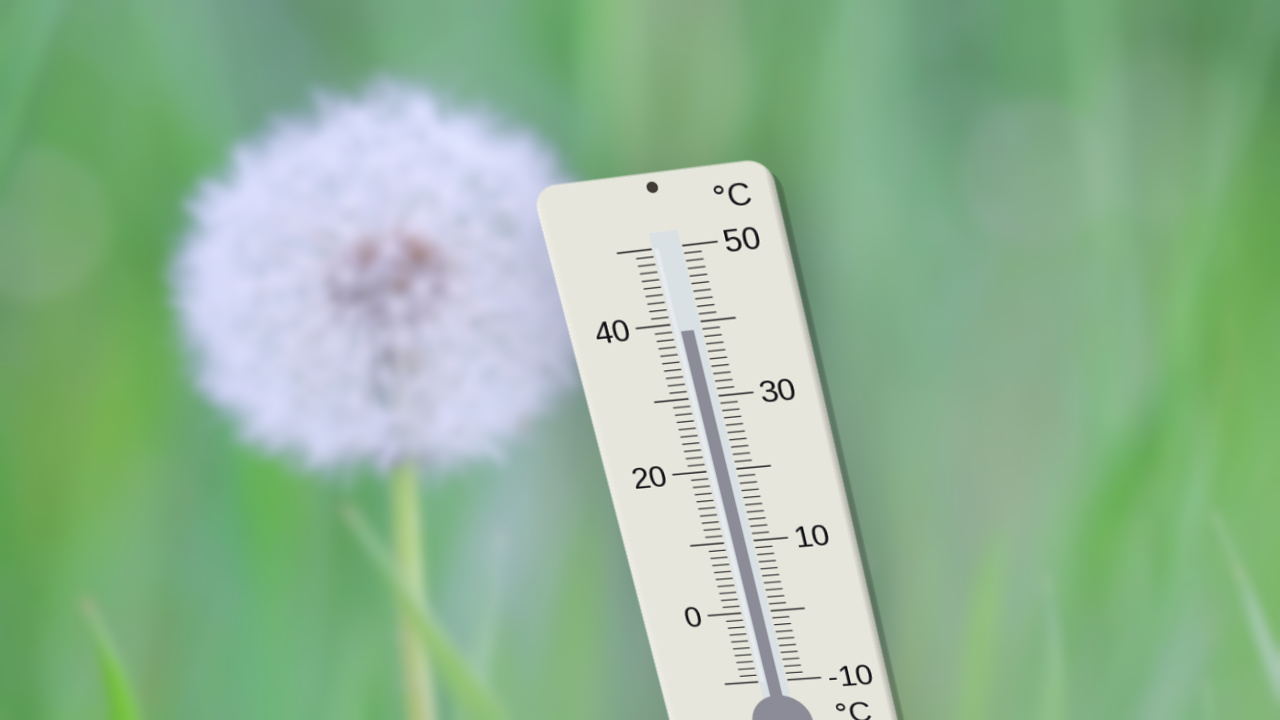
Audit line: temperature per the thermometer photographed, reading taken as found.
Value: 39 °C
